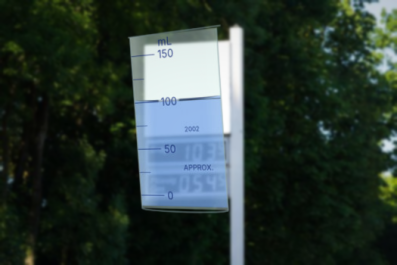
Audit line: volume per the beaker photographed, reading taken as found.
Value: 100 mL
